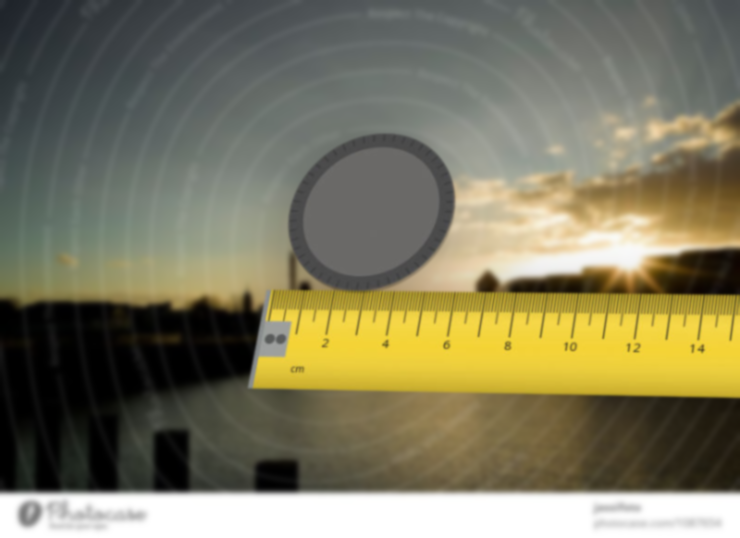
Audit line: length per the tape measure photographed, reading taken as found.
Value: 5.5 cm
